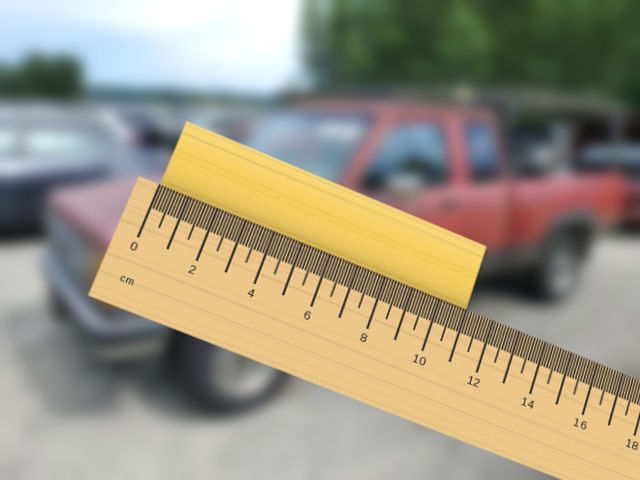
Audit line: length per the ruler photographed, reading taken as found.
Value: 11 cm
